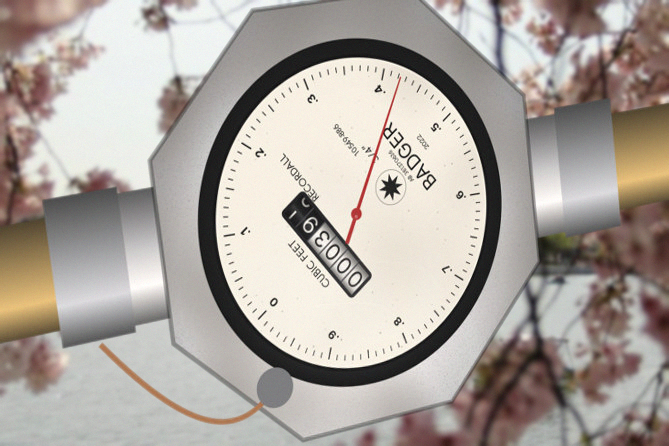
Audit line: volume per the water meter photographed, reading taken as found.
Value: 391.42 ft³
